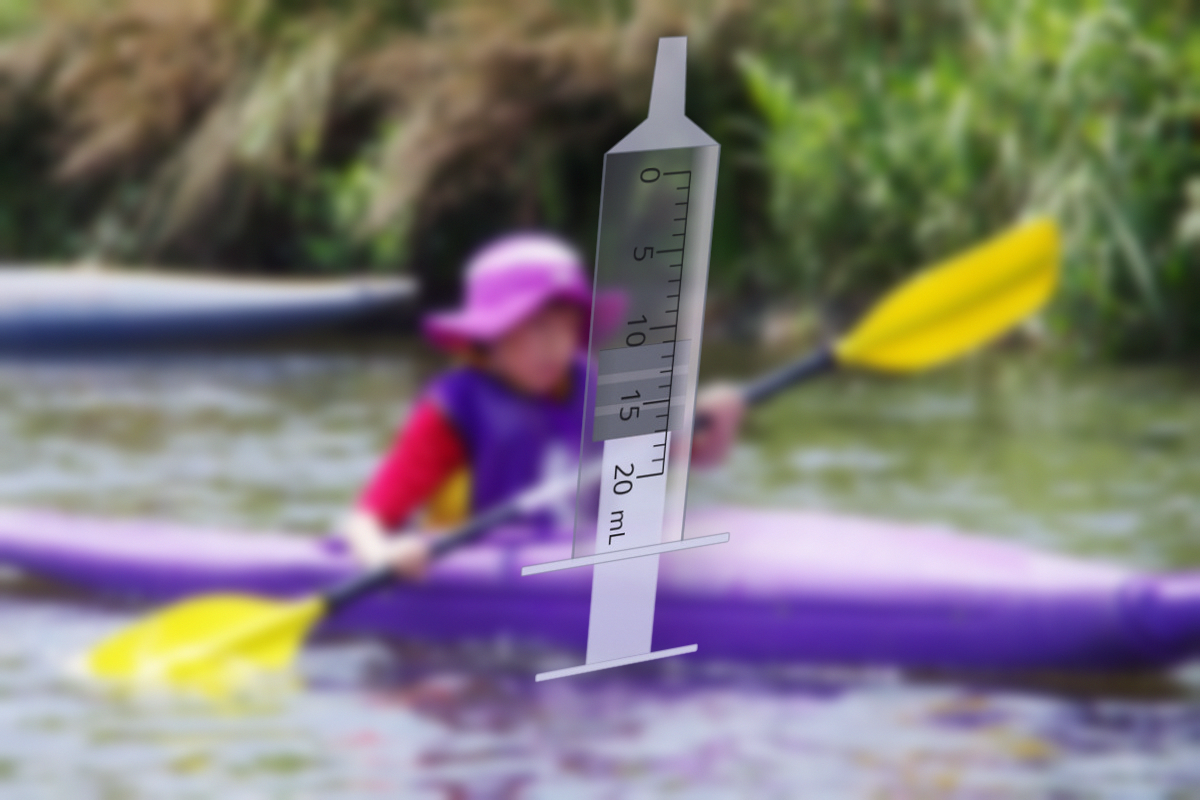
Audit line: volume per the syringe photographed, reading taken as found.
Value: 11 mL
